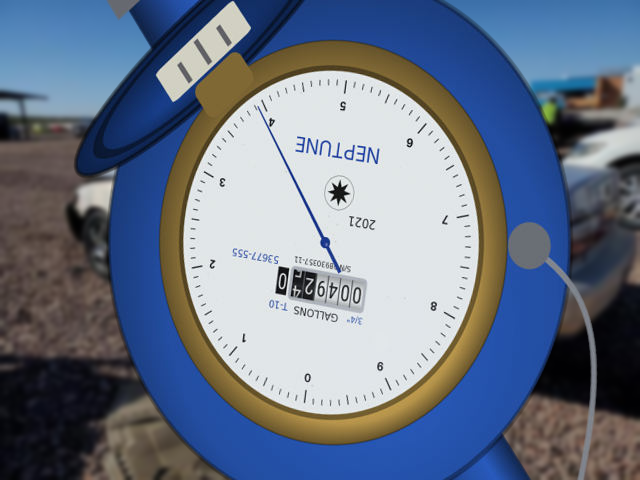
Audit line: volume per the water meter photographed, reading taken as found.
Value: 49243.9 gal
